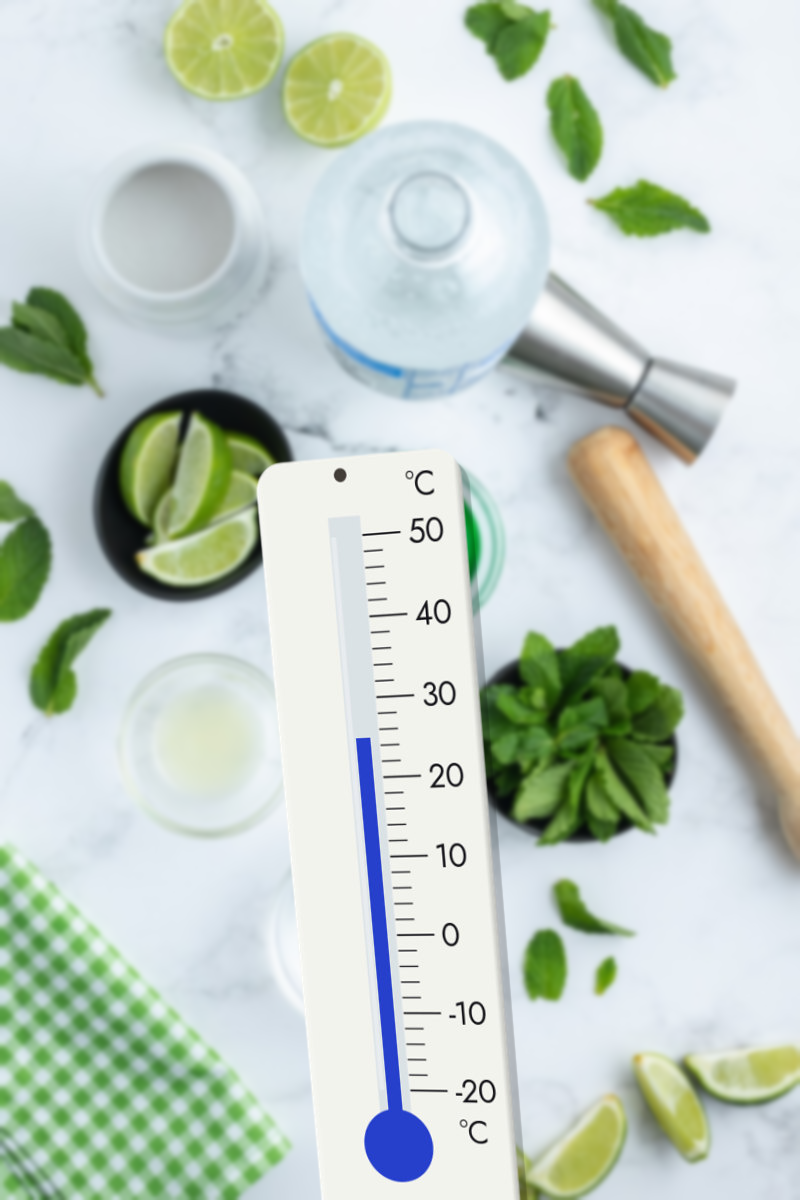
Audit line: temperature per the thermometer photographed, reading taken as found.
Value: 25 °C
